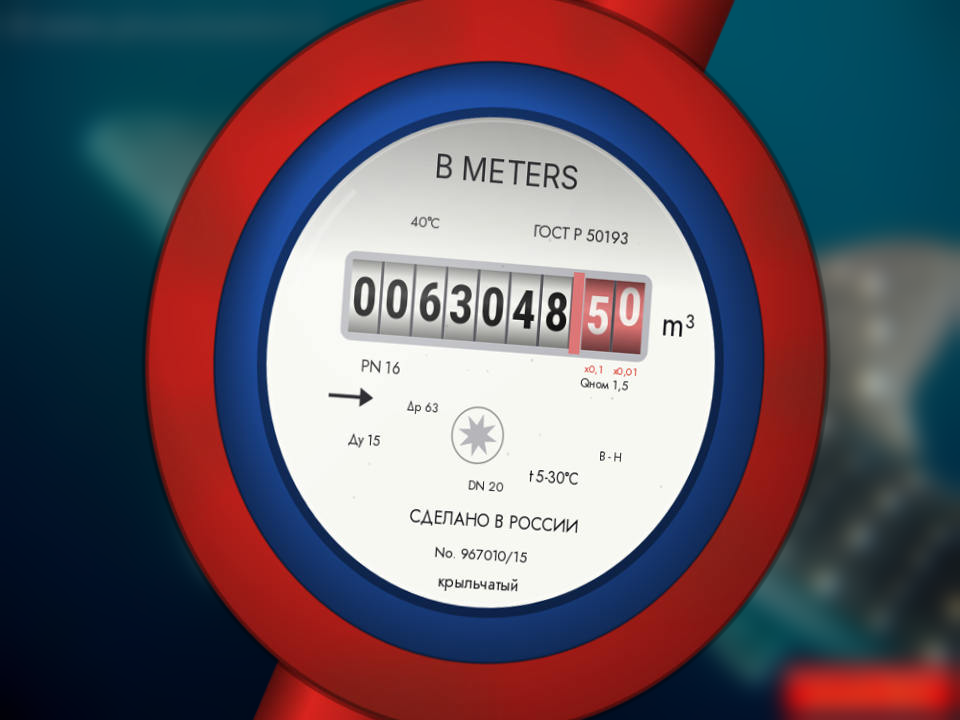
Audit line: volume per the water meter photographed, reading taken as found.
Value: 63048.50 m³
